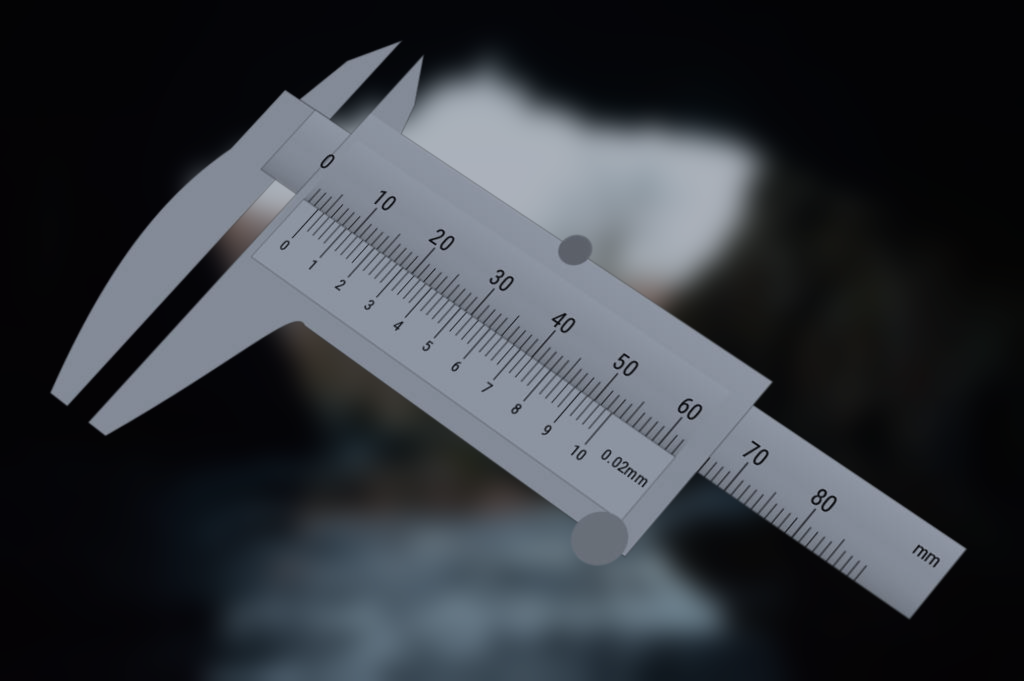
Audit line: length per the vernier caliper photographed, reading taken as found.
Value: 3.8 mm
